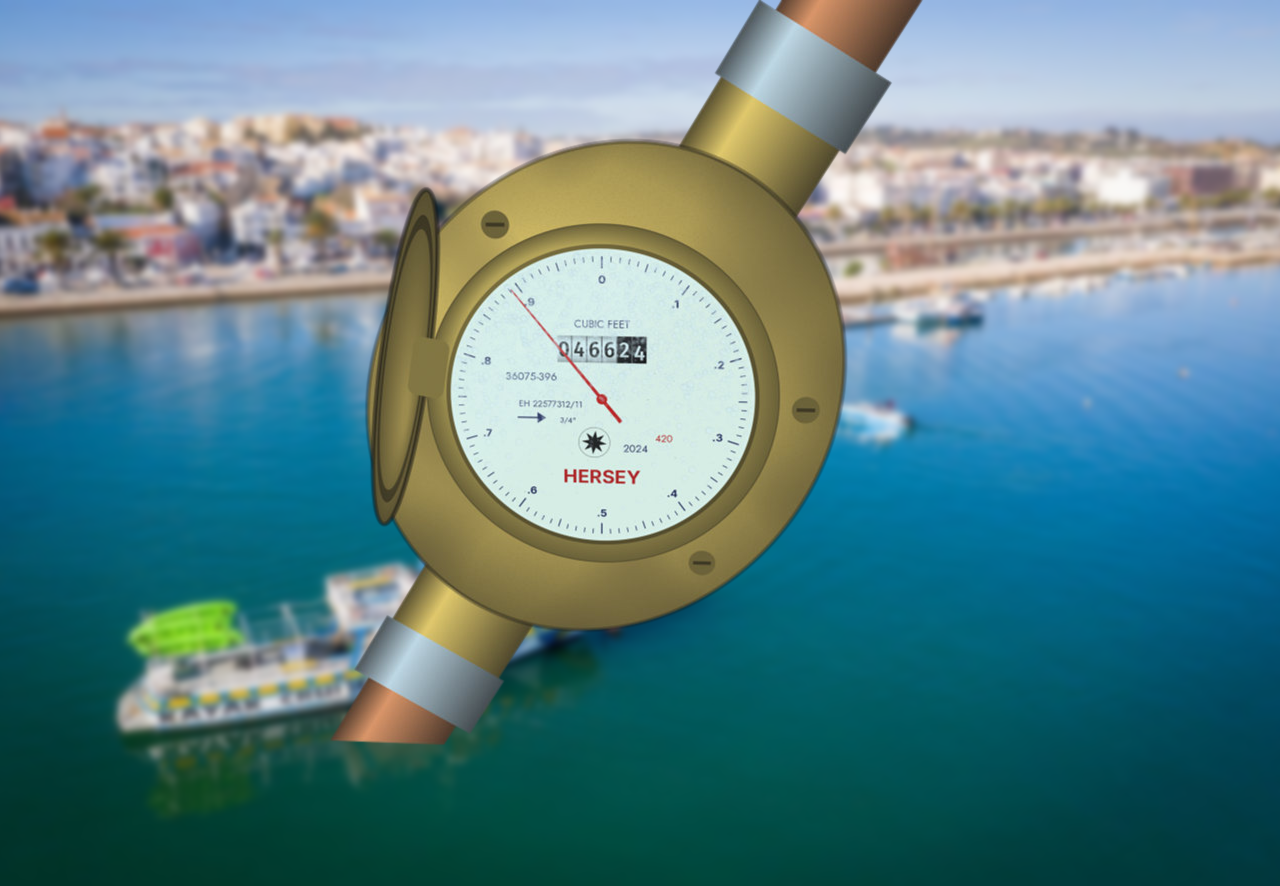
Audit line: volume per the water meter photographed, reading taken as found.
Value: 46623.89 ft³
